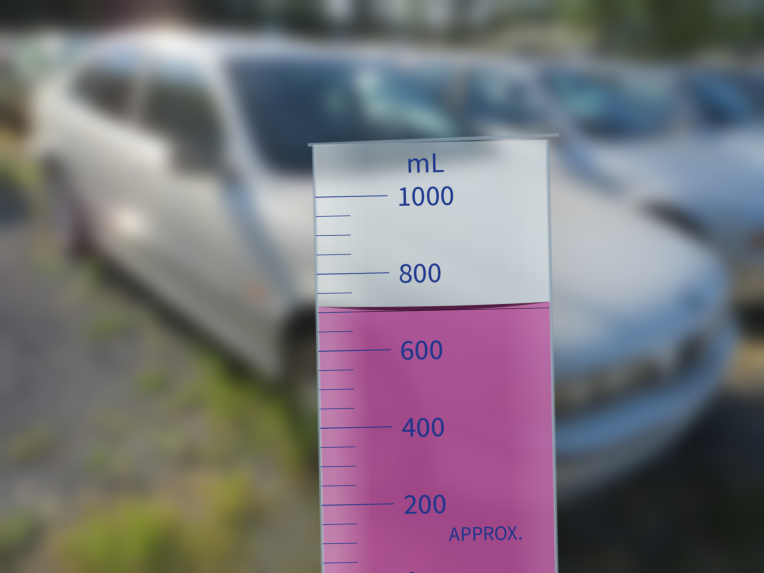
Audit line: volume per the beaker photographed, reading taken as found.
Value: 700 mL
